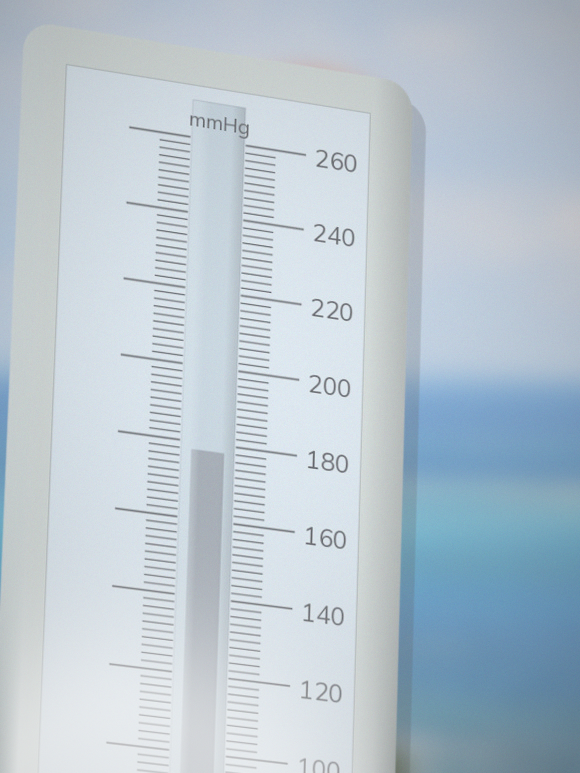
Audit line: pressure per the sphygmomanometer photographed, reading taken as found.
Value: 178 mmHg
